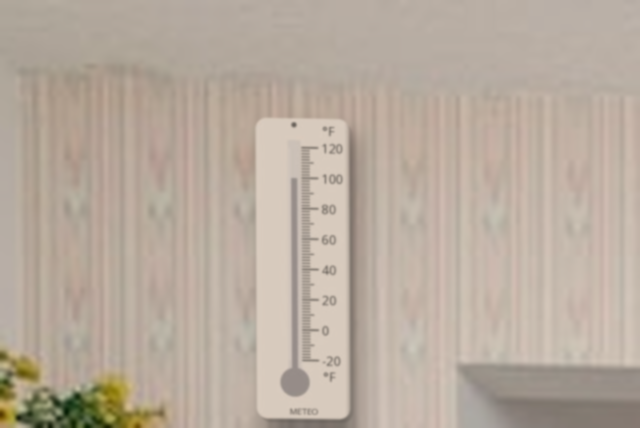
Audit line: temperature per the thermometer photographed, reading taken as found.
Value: 100 °F
